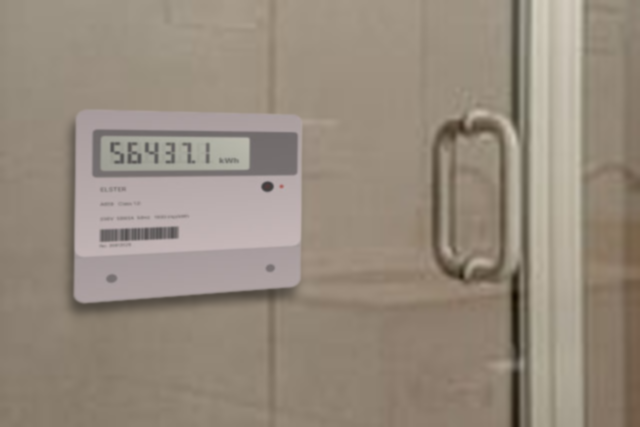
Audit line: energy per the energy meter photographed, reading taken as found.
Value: 56437.1 kWh
